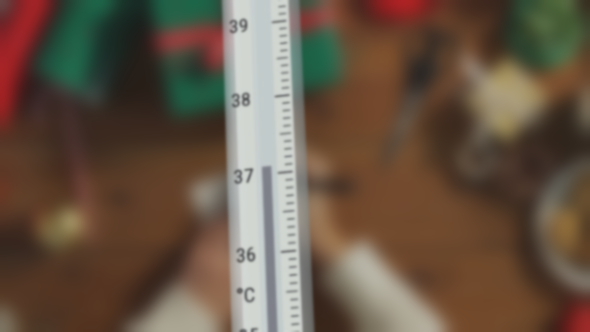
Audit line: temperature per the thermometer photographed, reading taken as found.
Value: 37.1 °C
